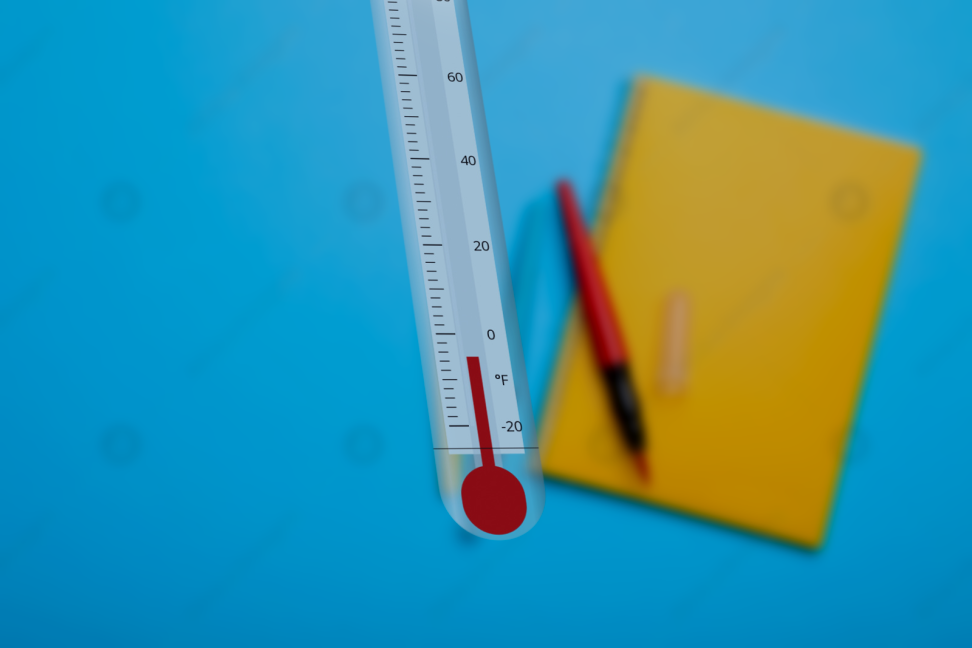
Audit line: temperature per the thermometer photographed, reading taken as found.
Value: -5 °F
